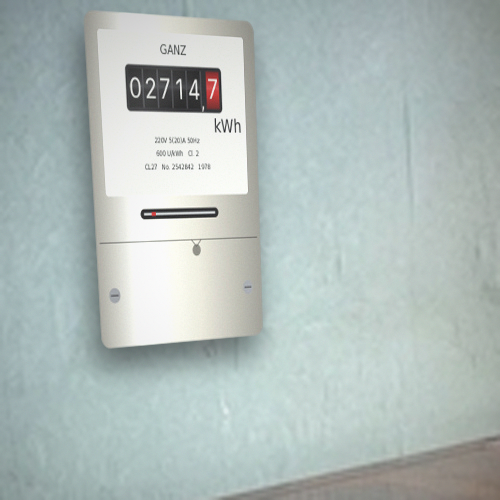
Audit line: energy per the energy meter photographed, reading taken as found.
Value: 2714.7 kWh
